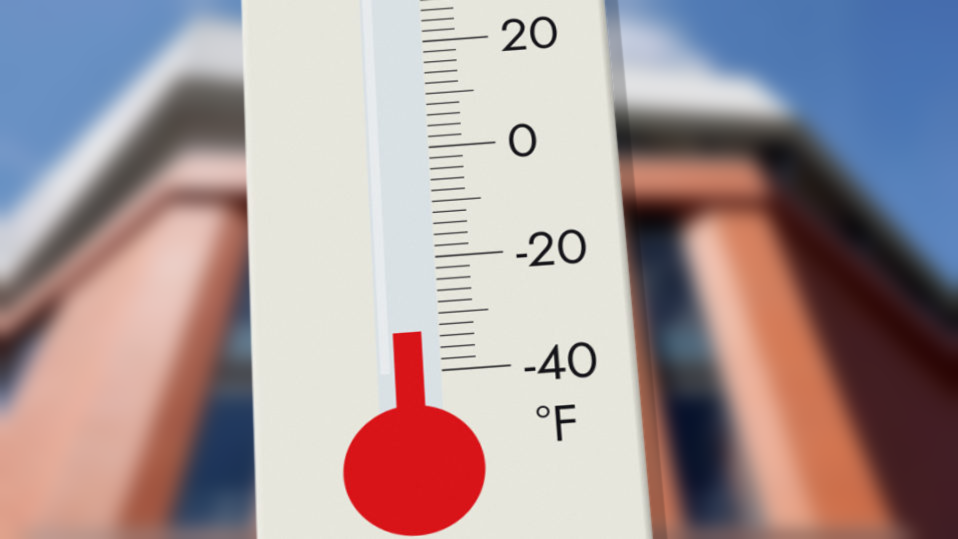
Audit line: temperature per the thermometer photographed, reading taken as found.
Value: -33 °F
